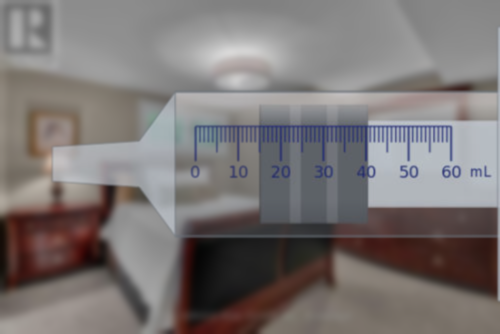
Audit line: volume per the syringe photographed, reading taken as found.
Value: 15 mL
